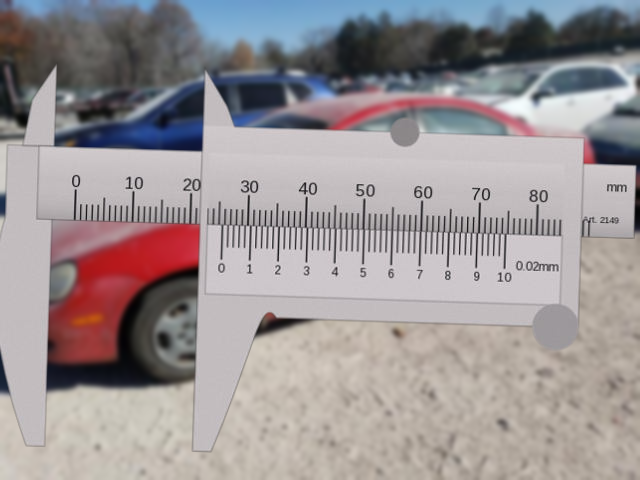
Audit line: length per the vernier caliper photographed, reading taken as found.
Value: 25.6 mm
